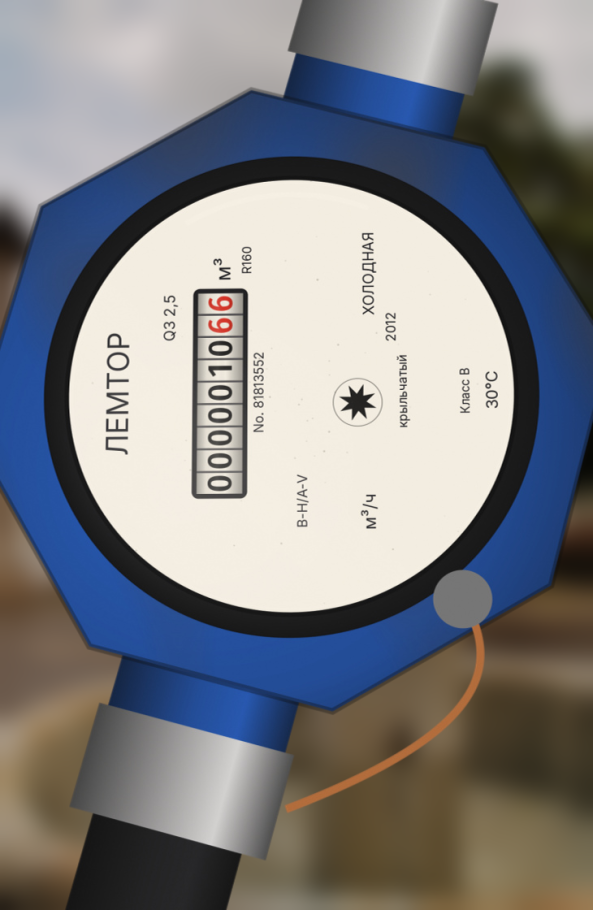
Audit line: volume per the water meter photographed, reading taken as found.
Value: 10.66 m³
